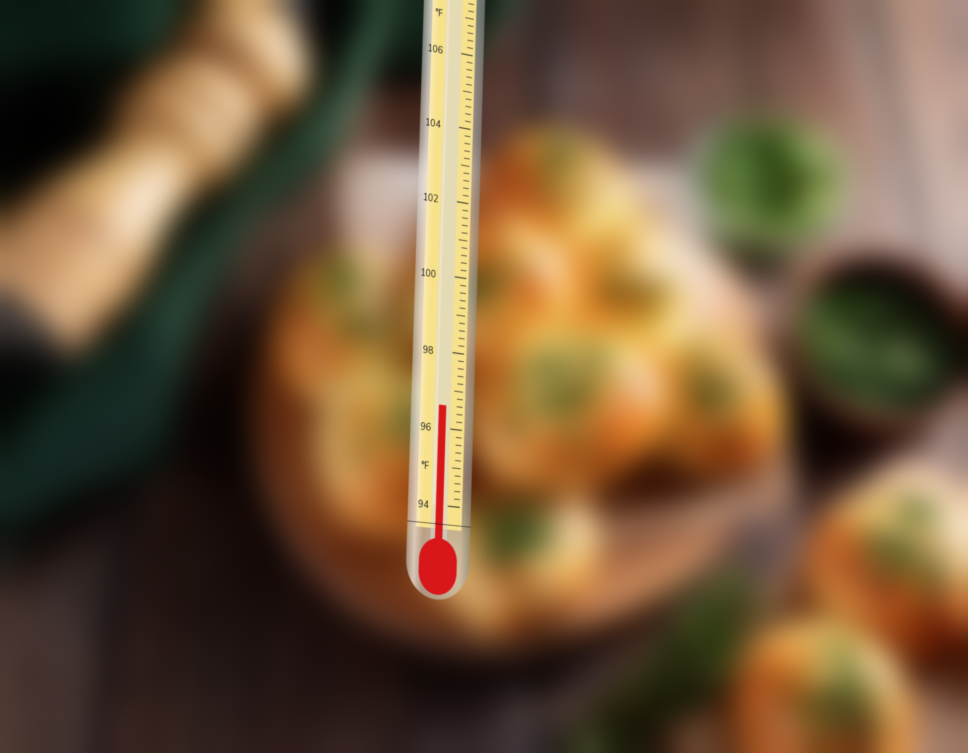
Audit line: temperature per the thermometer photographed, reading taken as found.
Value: 96.6 °F
